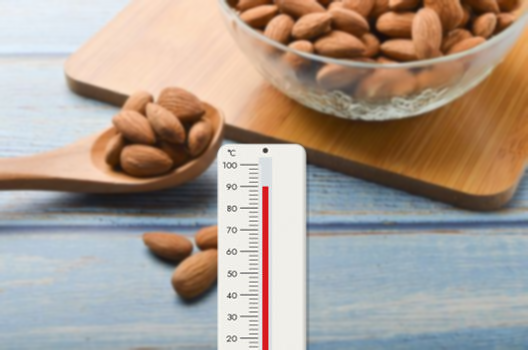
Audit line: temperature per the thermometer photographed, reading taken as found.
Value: 90 °C
